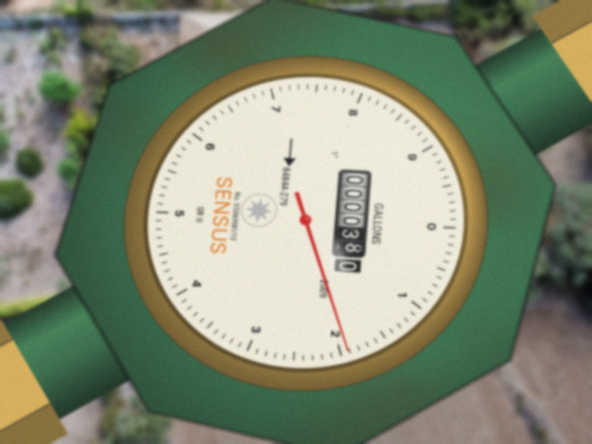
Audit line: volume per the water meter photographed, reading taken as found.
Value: 381.9 gal
